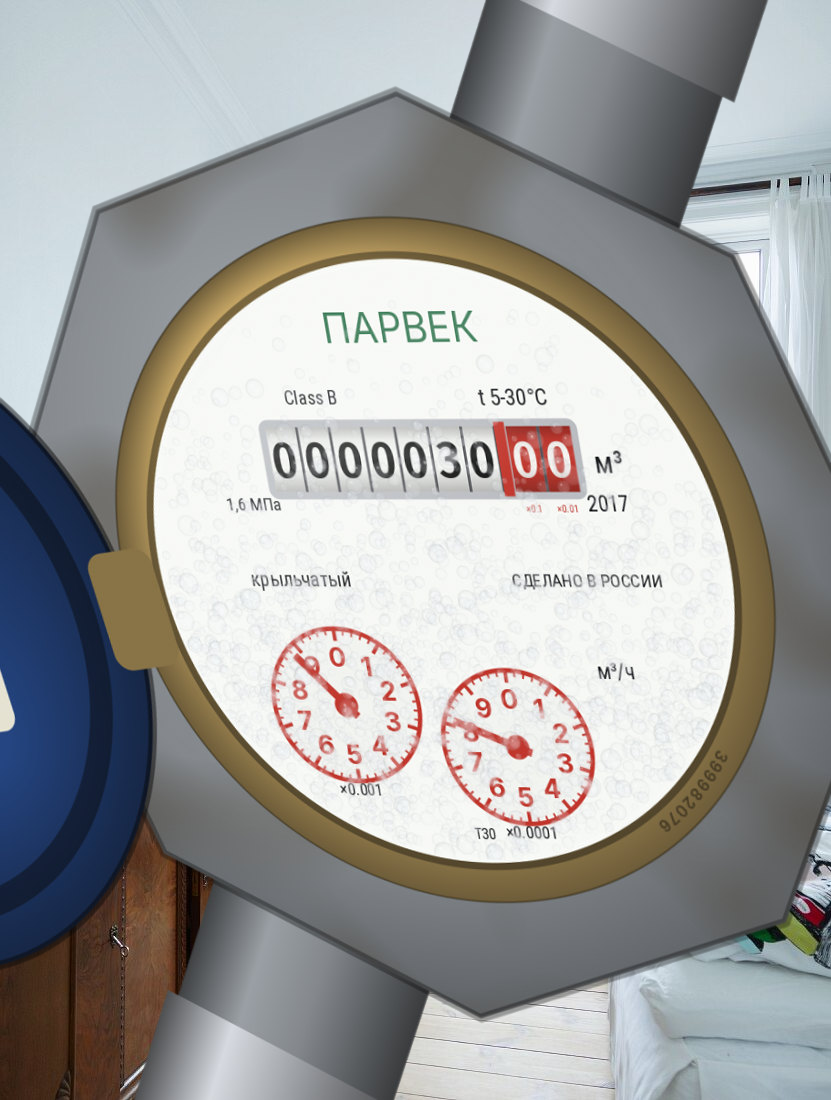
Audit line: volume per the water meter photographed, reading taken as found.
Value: 30.0088 m³
